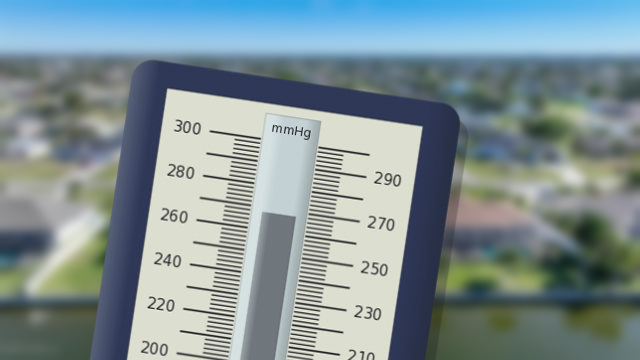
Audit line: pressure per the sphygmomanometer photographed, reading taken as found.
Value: 268 mmHg
